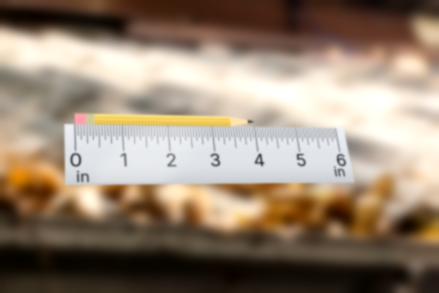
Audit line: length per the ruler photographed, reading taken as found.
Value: 4 in
